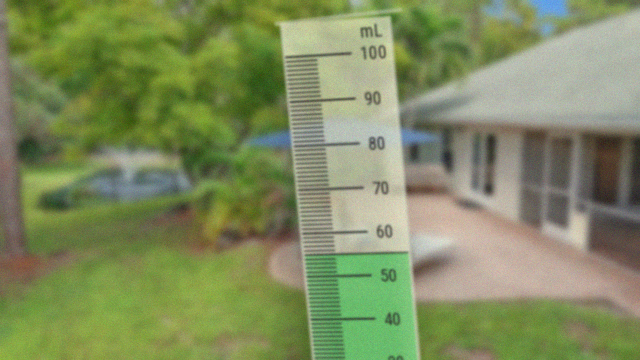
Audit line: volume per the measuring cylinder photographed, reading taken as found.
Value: 55 mL
